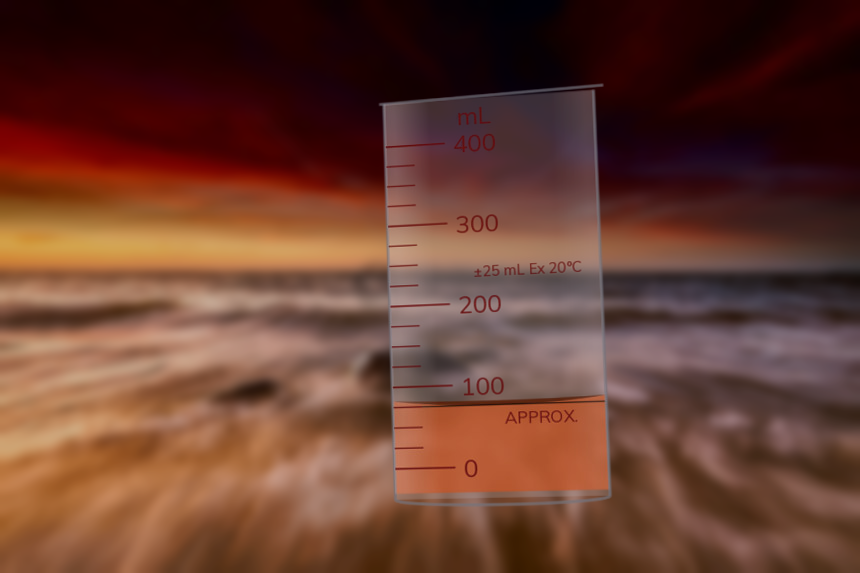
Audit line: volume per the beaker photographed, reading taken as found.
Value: 75 mL
